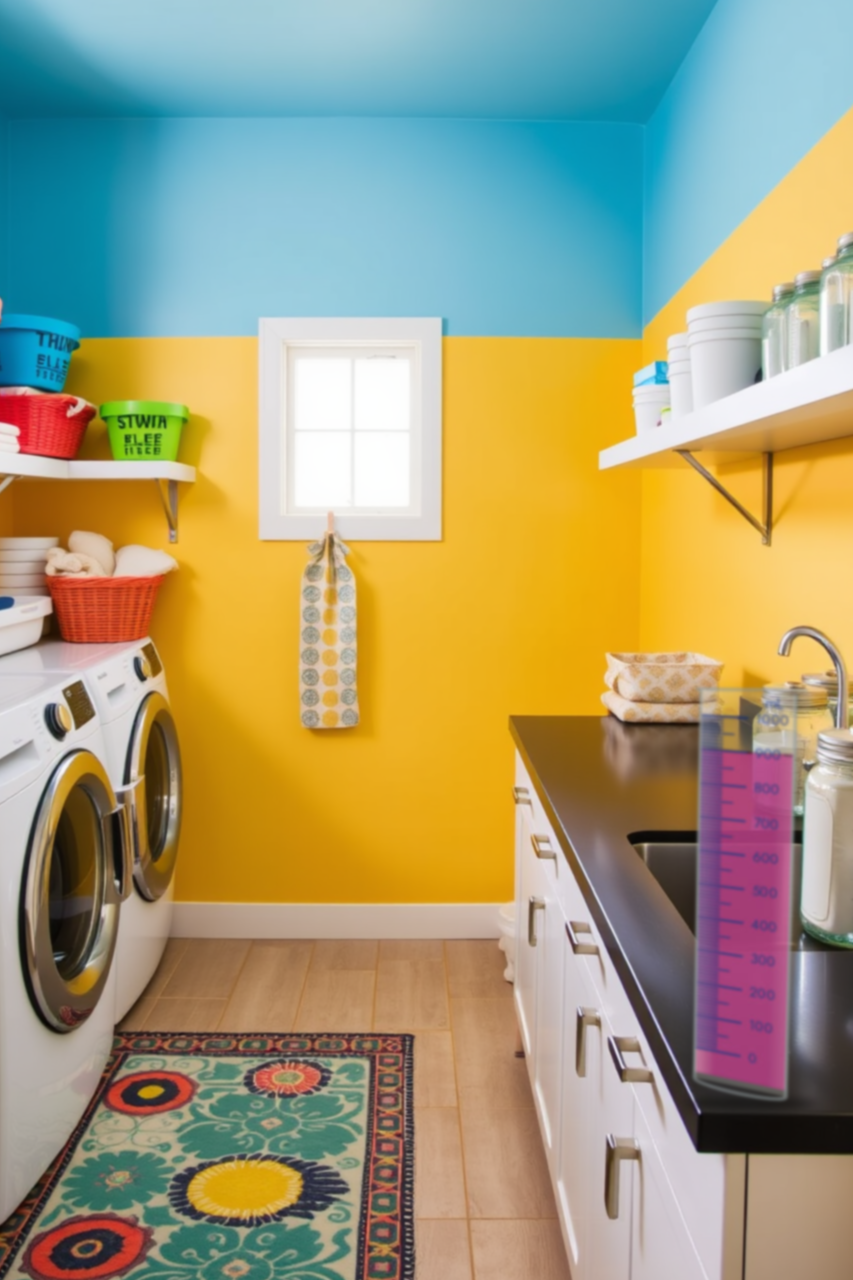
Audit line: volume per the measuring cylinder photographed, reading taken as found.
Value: 900 mL
